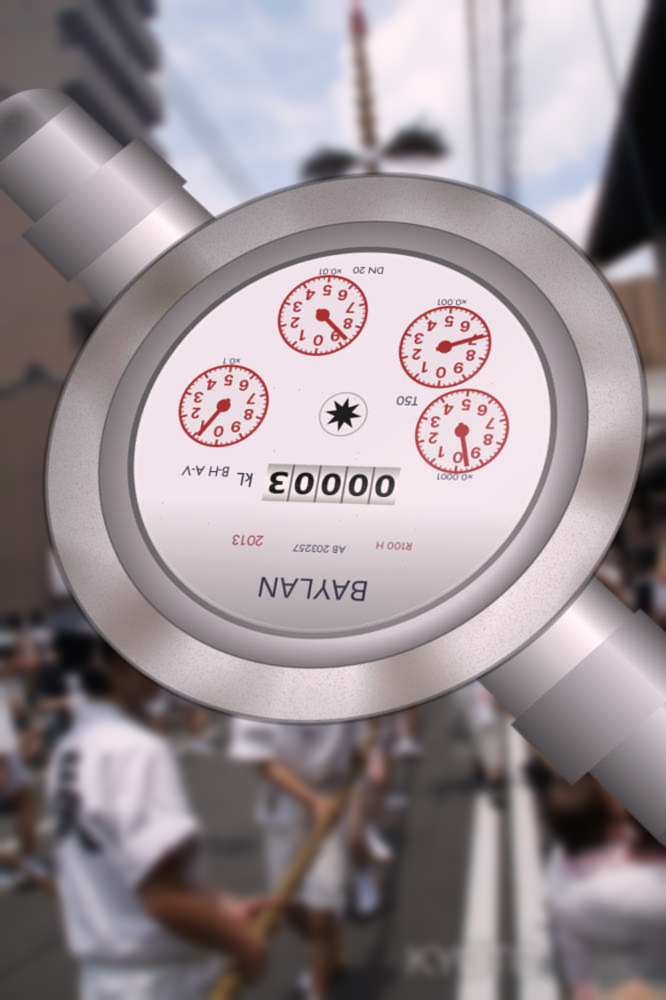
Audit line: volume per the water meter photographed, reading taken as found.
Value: 3.0869 kL
